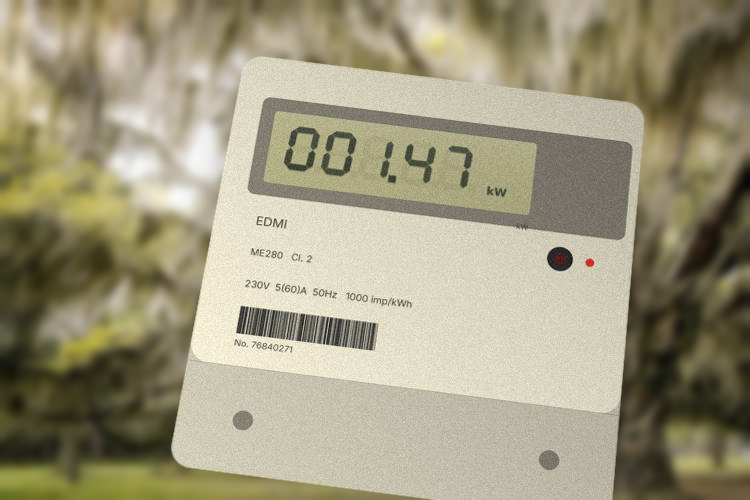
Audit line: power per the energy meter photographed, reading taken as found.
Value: 1.47 kW
